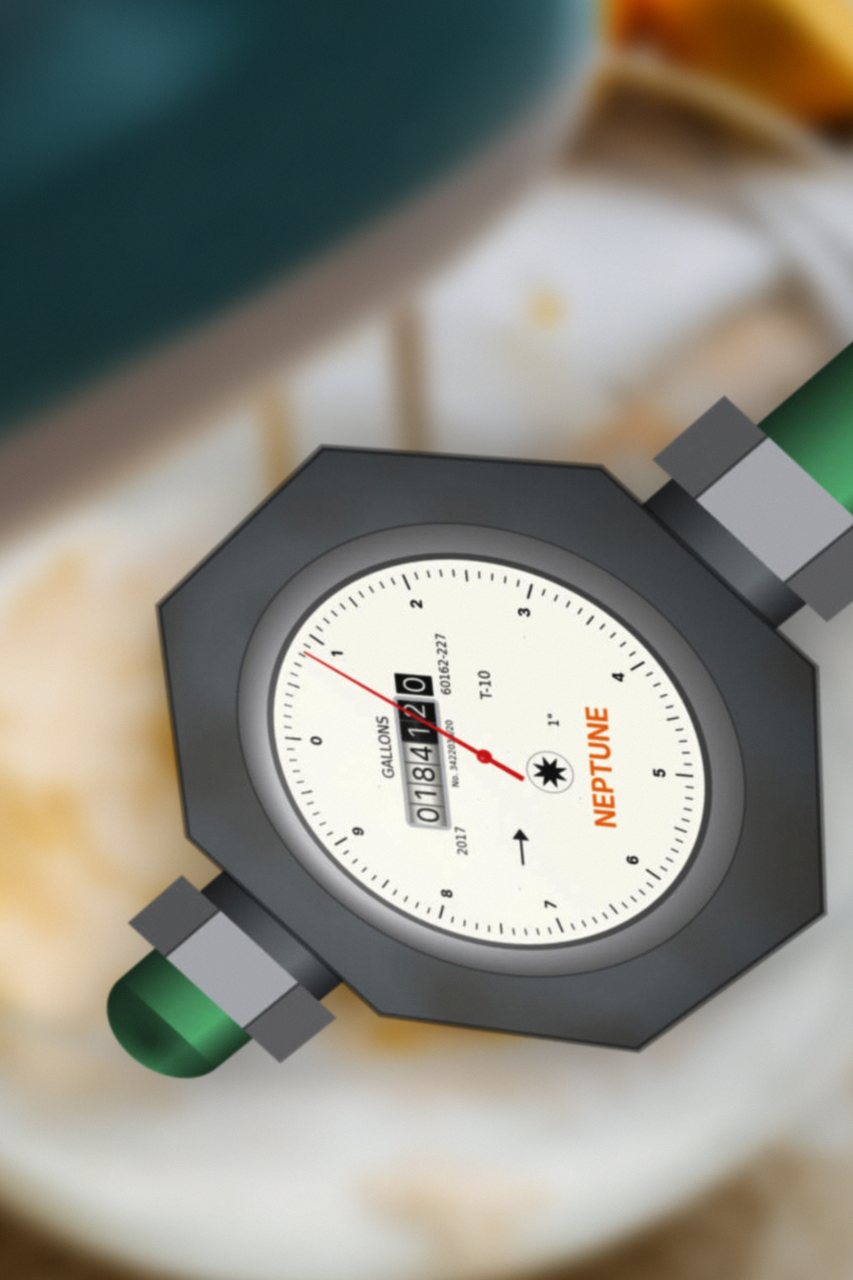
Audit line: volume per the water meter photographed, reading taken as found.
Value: 184120.8 gal
